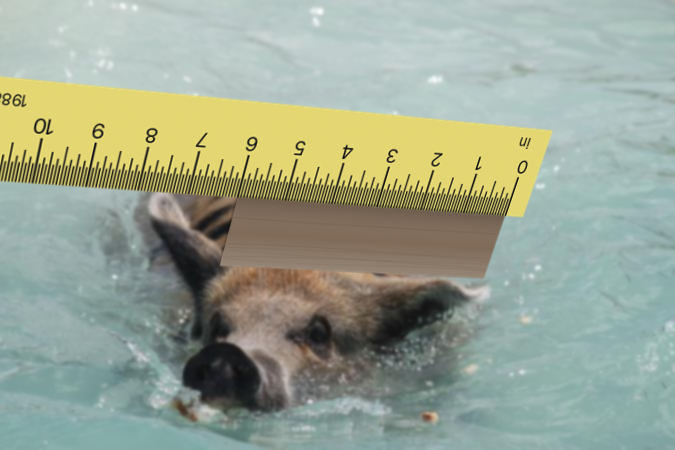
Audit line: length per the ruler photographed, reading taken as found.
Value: 6 in
